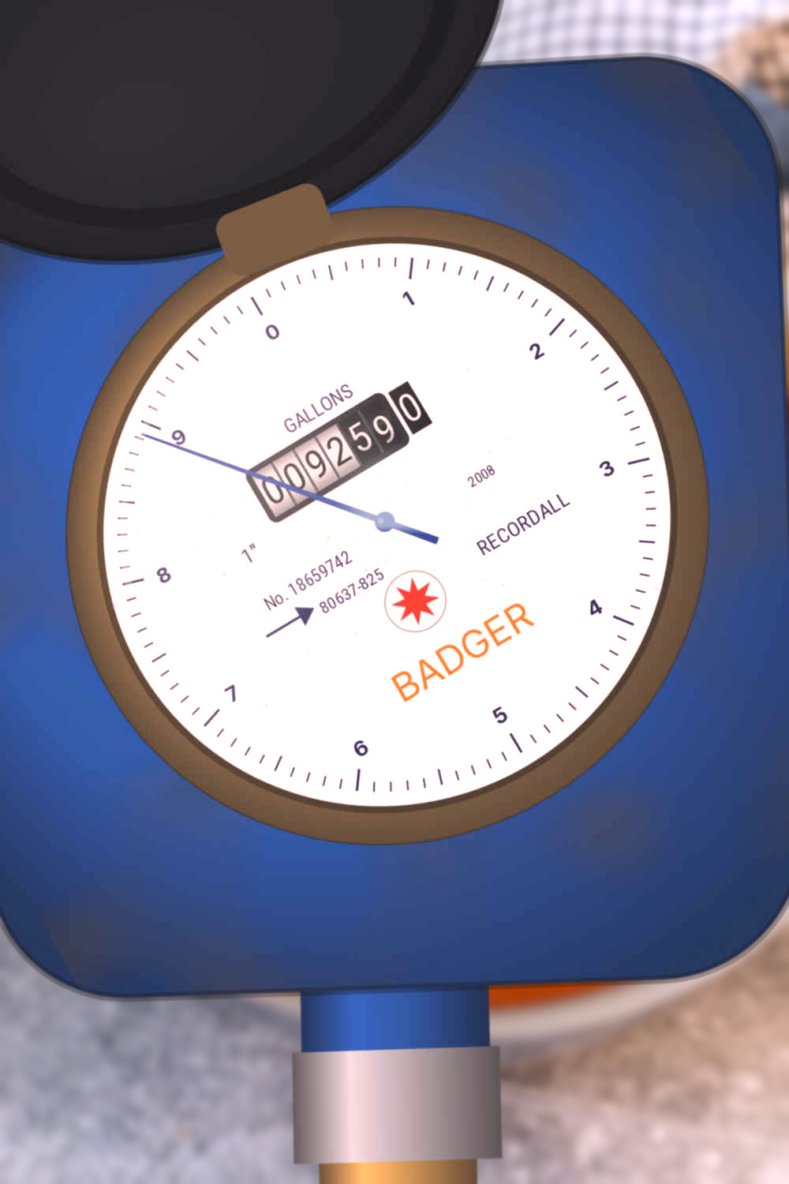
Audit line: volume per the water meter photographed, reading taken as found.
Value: 92588.9 gal
